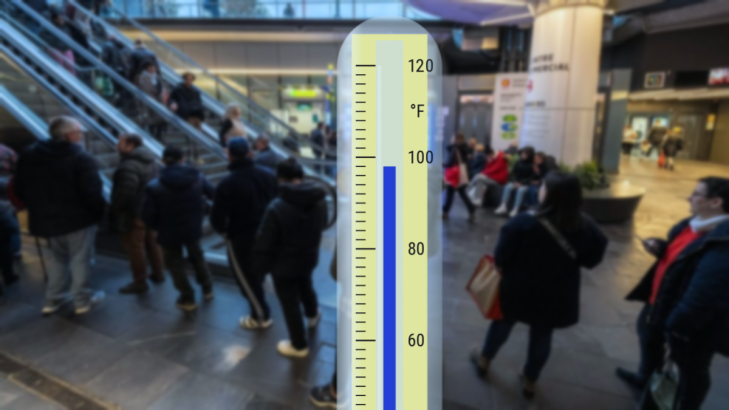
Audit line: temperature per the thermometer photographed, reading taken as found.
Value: 98 °F
